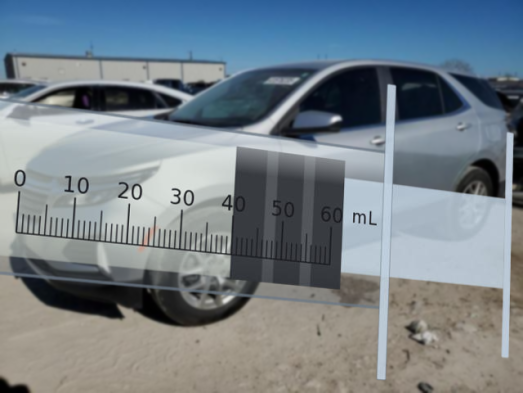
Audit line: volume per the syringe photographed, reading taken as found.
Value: 40 mL
